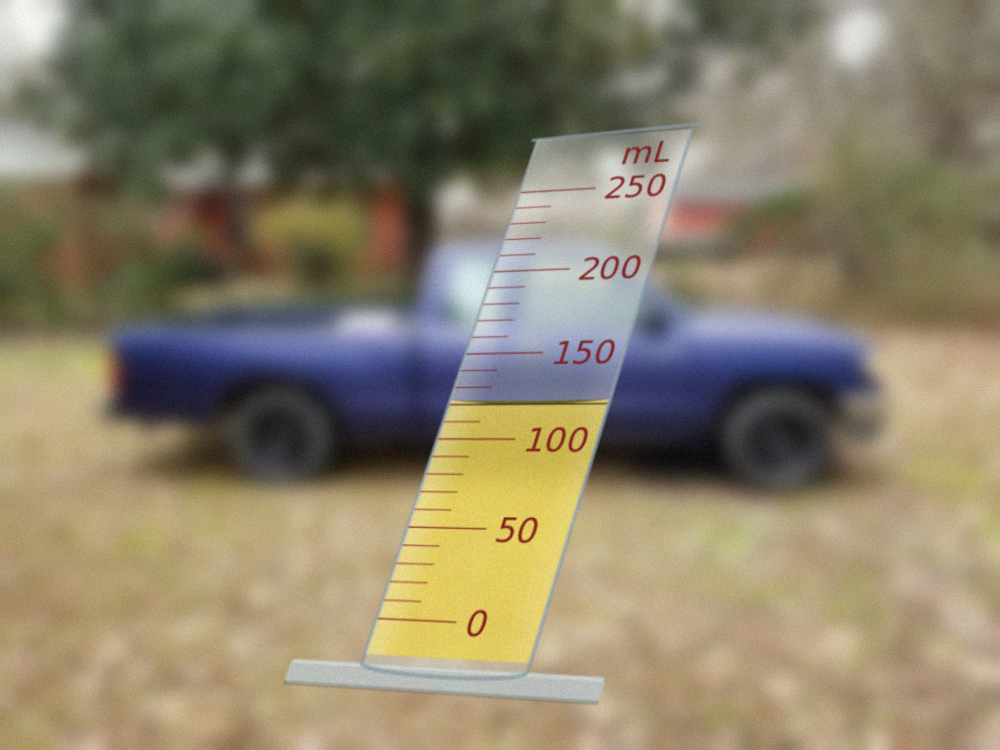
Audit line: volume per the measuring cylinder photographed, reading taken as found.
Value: 120 mL
